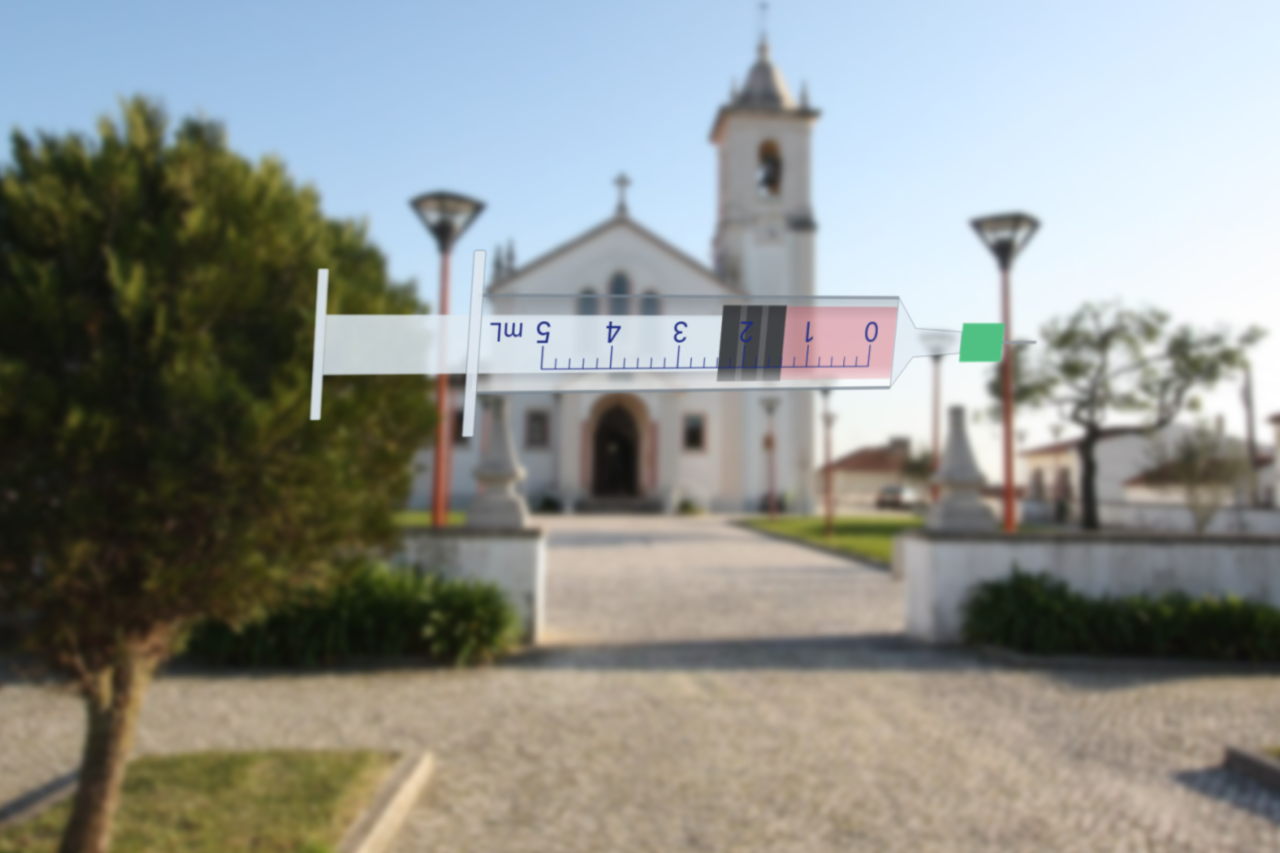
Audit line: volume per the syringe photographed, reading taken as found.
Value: 1.4 mL
